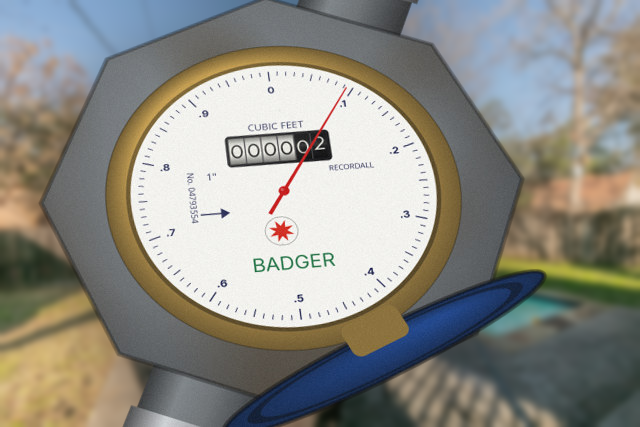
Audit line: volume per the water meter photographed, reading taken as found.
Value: 2.09 ft³
